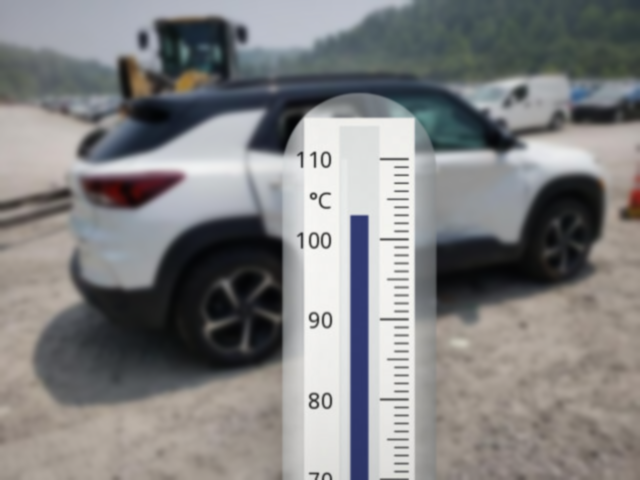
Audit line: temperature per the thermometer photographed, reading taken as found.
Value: 103 °C
